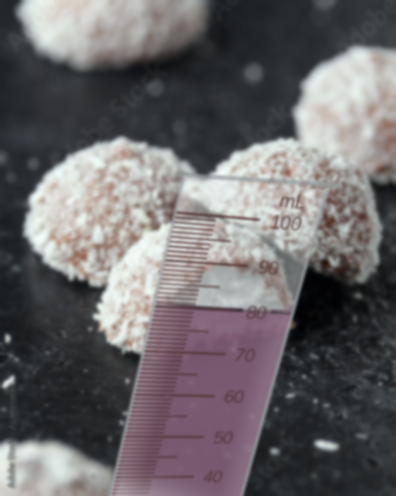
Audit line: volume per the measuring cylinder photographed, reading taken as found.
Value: 80 mL
